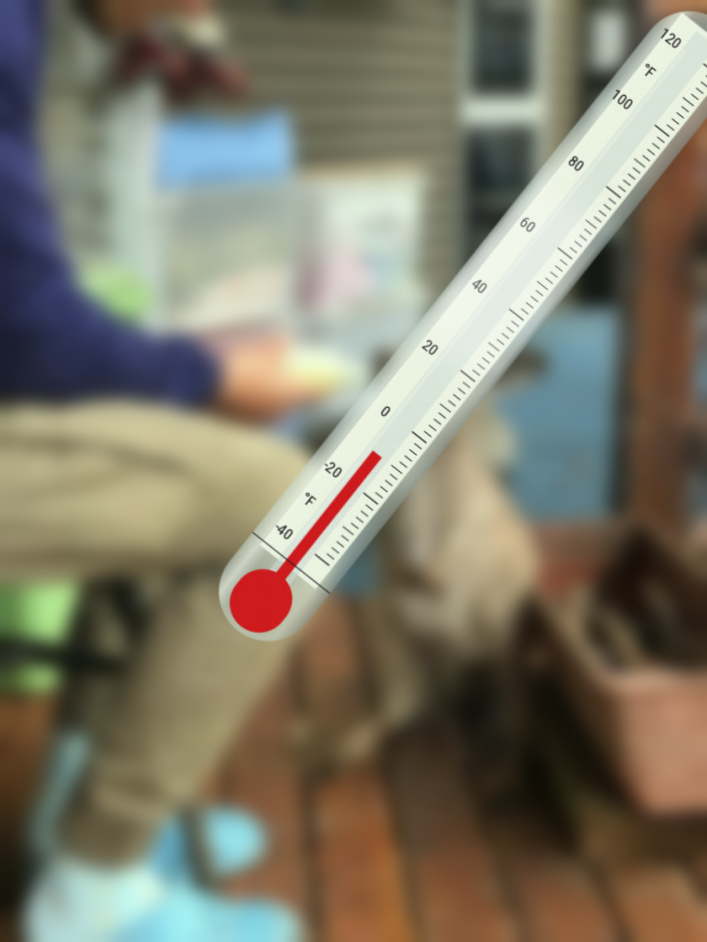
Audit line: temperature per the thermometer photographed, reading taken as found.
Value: -10 °F
